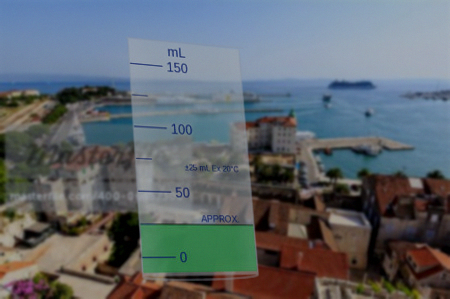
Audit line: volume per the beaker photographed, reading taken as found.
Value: 25 mL
